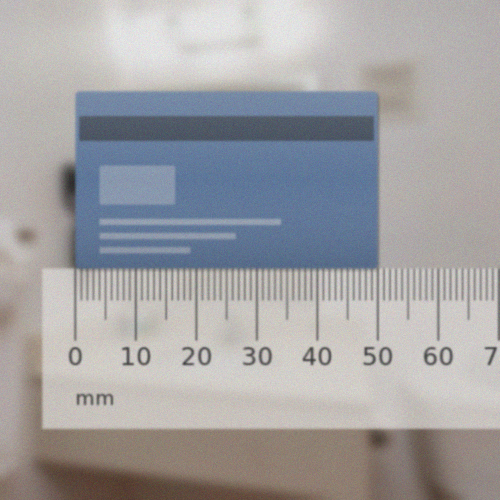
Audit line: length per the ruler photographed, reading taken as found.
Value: 50 mm
